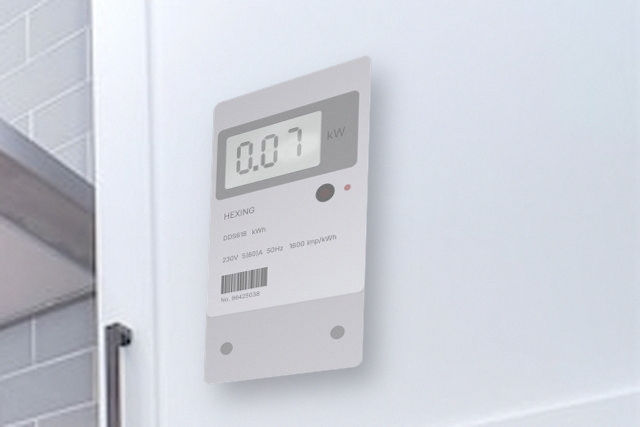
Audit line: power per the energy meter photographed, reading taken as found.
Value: 0.07 kW
